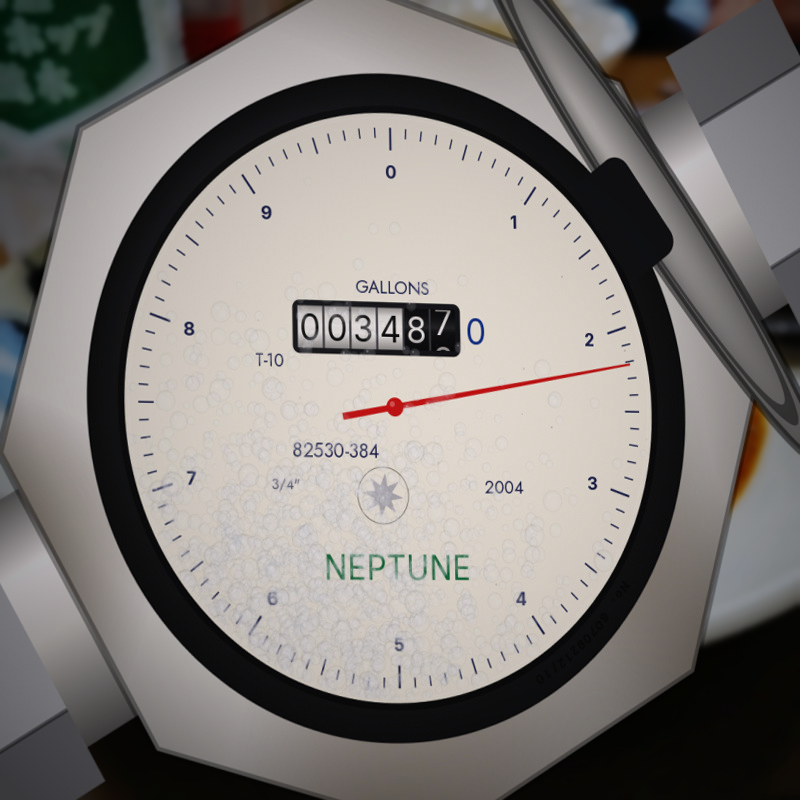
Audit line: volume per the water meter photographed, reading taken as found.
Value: 34872.2 gal
